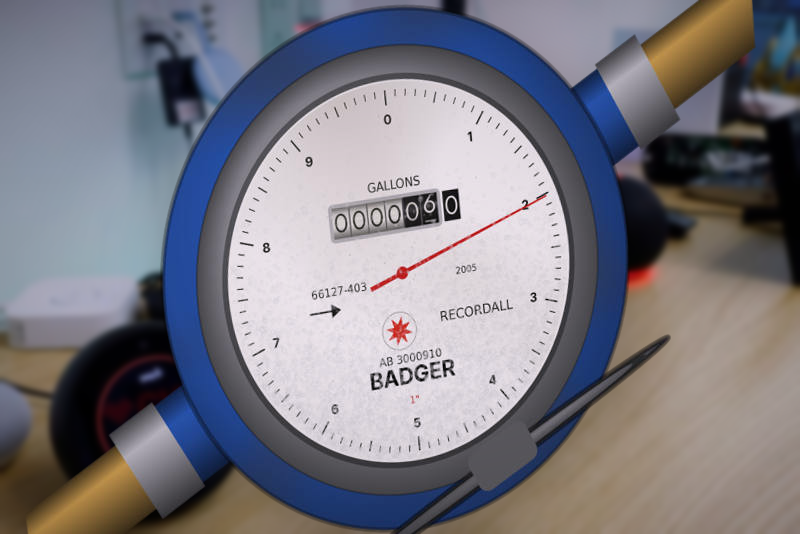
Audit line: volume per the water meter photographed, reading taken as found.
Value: 62.0 gal
